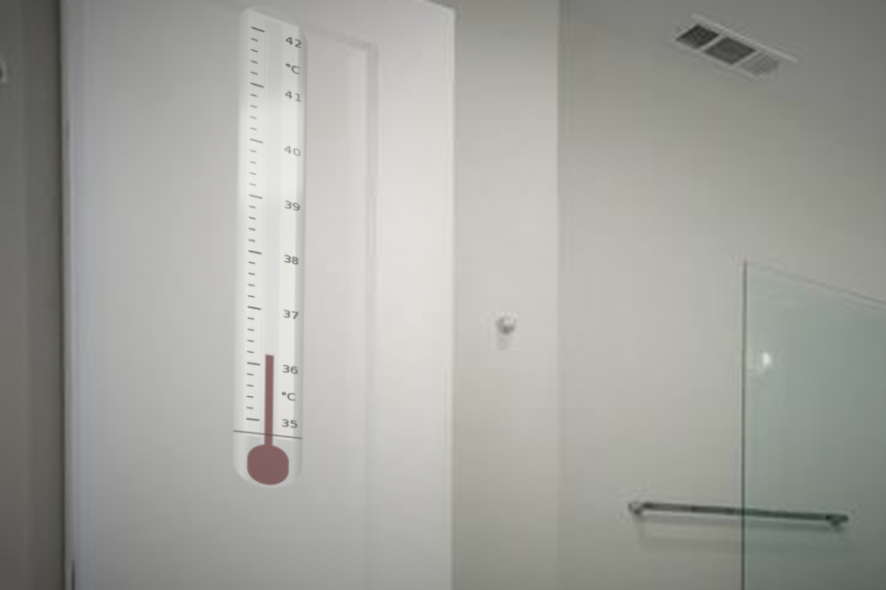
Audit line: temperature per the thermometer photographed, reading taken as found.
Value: 36.2 °C
